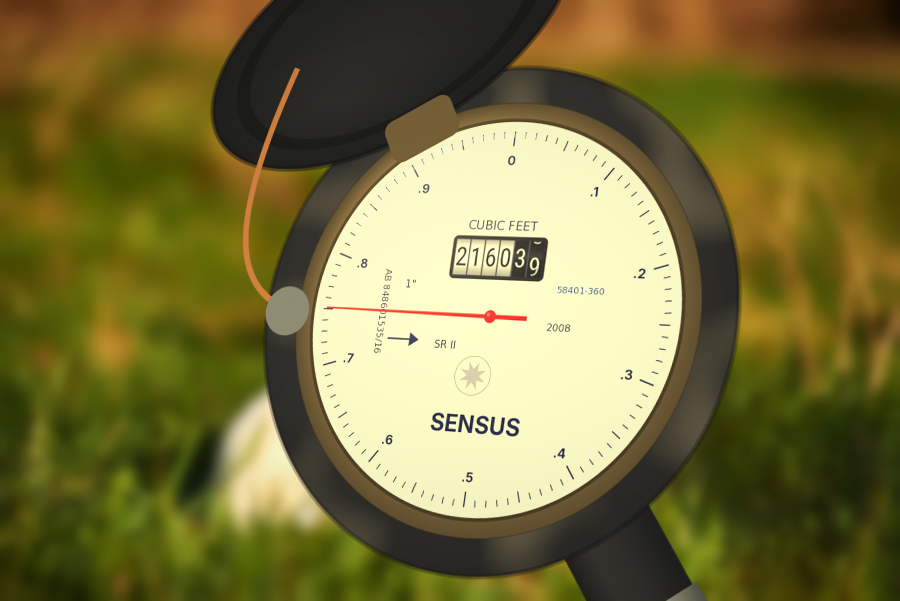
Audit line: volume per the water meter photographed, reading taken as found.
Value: 216038.75 ft³
